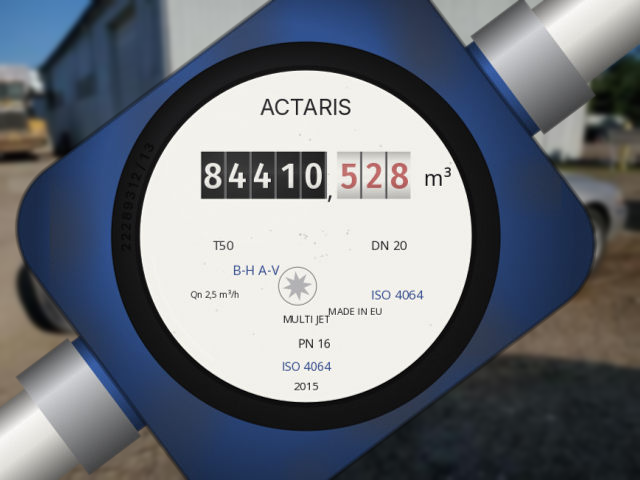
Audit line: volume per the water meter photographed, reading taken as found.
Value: 84410.528 m³
